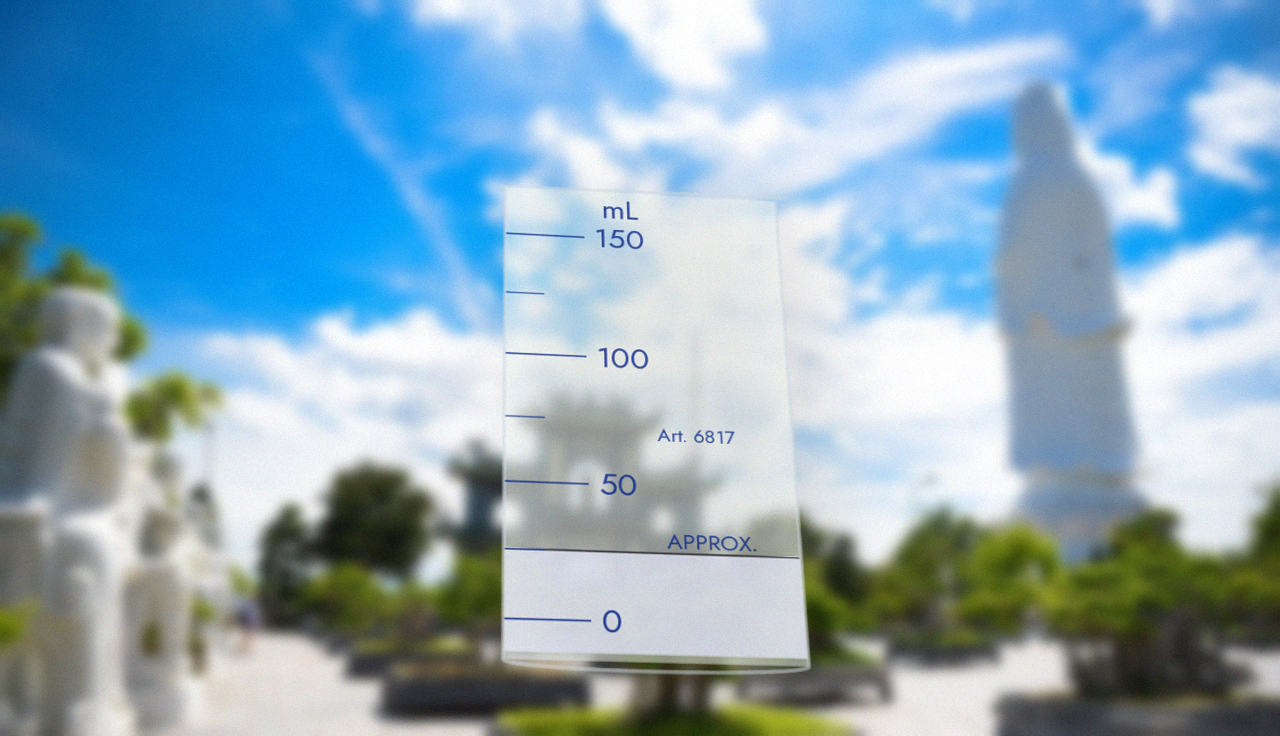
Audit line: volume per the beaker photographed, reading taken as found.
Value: 25 mL
